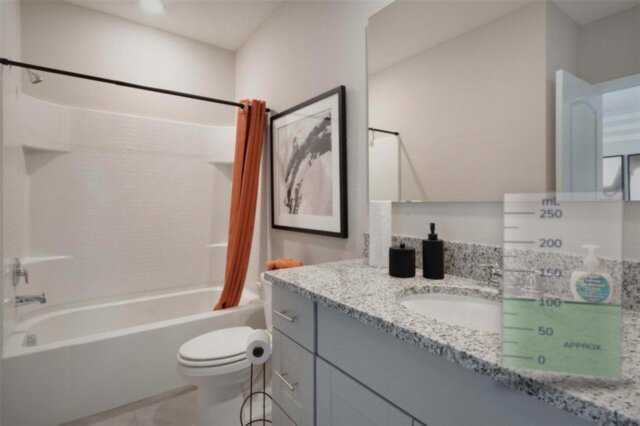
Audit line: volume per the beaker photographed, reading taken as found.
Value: 100 mL
